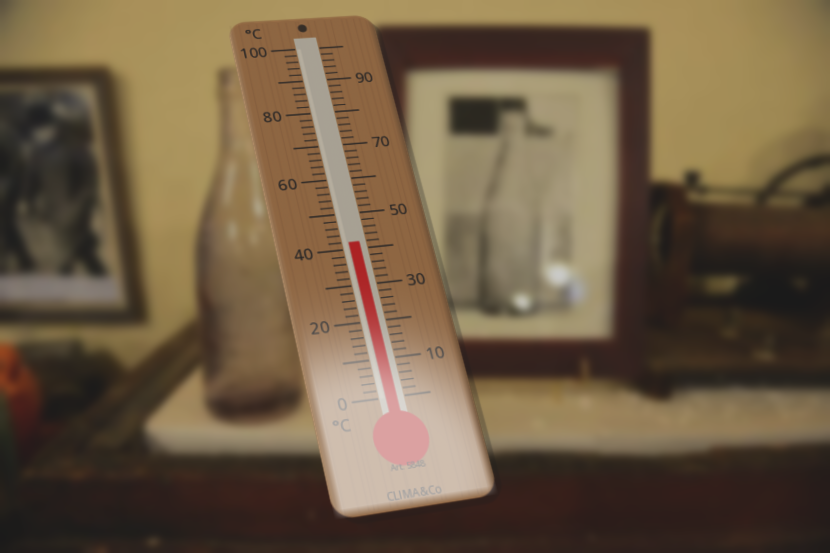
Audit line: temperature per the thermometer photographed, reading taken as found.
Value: 42 °C
